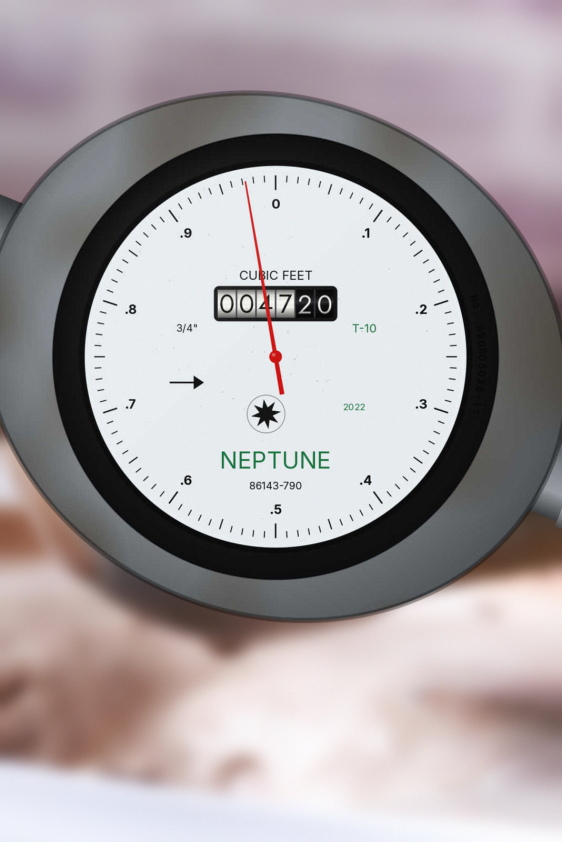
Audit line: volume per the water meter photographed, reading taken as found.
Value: 4719.97 ft³
